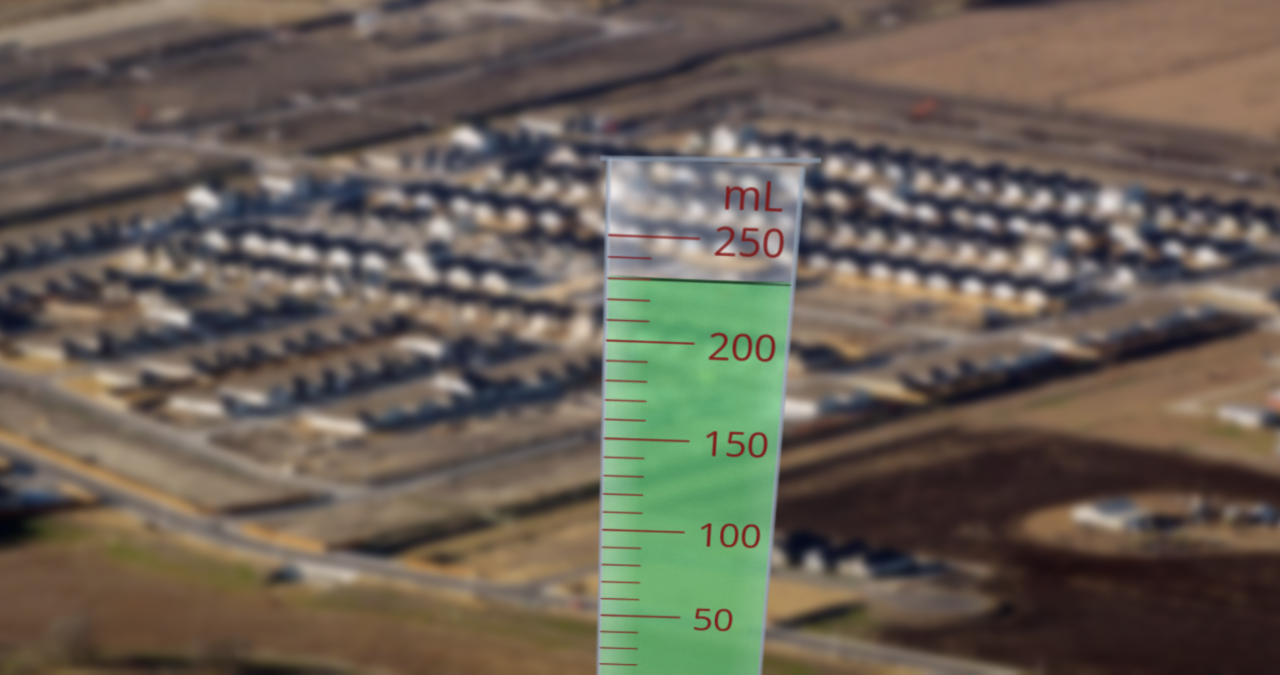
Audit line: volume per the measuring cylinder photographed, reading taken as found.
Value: 230 mL
